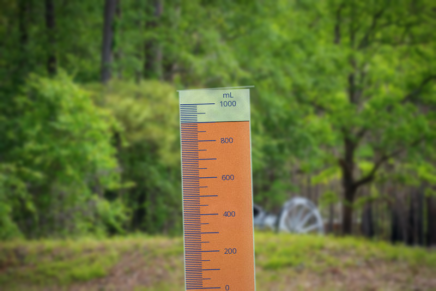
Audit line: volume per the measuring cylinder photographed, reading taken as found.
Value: 900 mL
